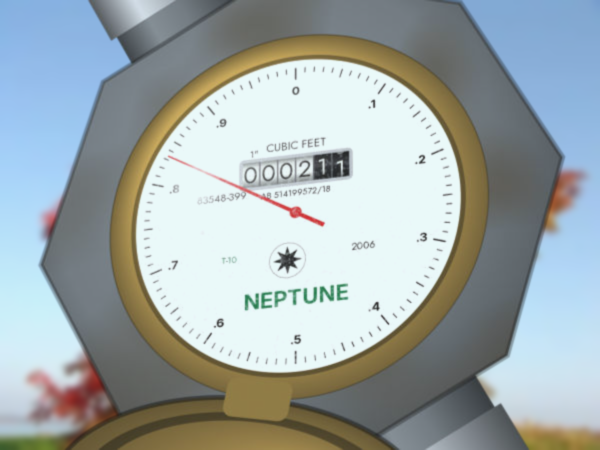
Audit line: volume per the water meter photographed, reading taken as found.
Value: 210.83 ft³
